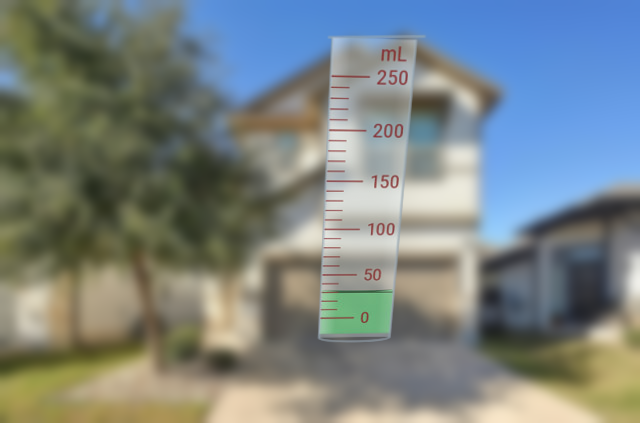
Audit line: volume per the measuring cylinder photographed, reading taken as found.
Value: 30 mL
